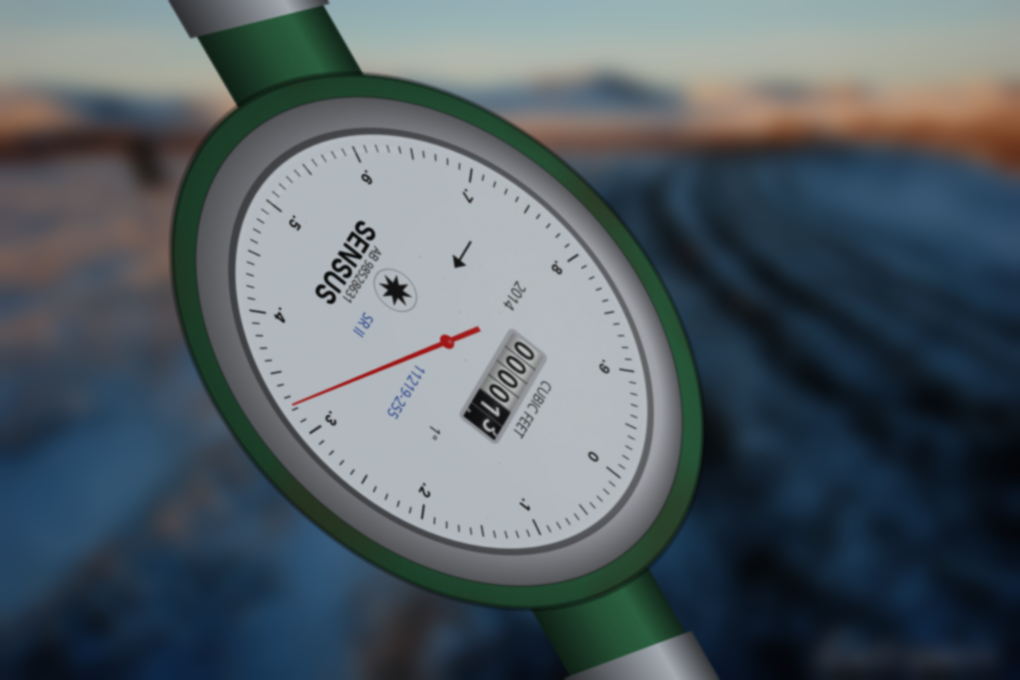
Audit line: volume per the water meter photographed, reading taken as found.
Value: 13.32 ft³
